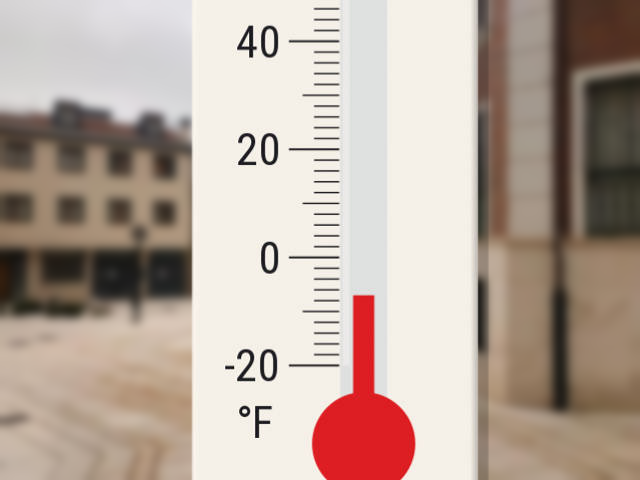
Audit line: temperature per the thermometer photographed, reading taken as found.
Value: -7 °F
